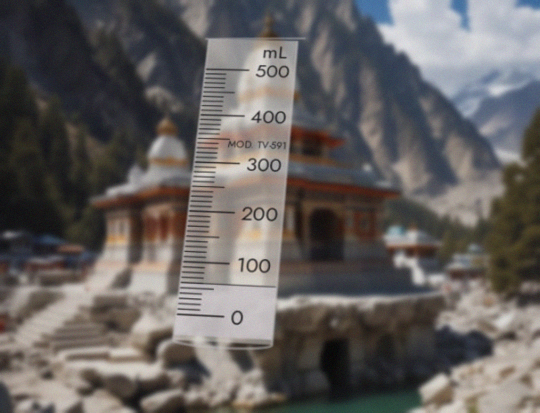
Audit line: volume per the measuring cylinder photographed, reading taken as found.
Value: 60 mL
